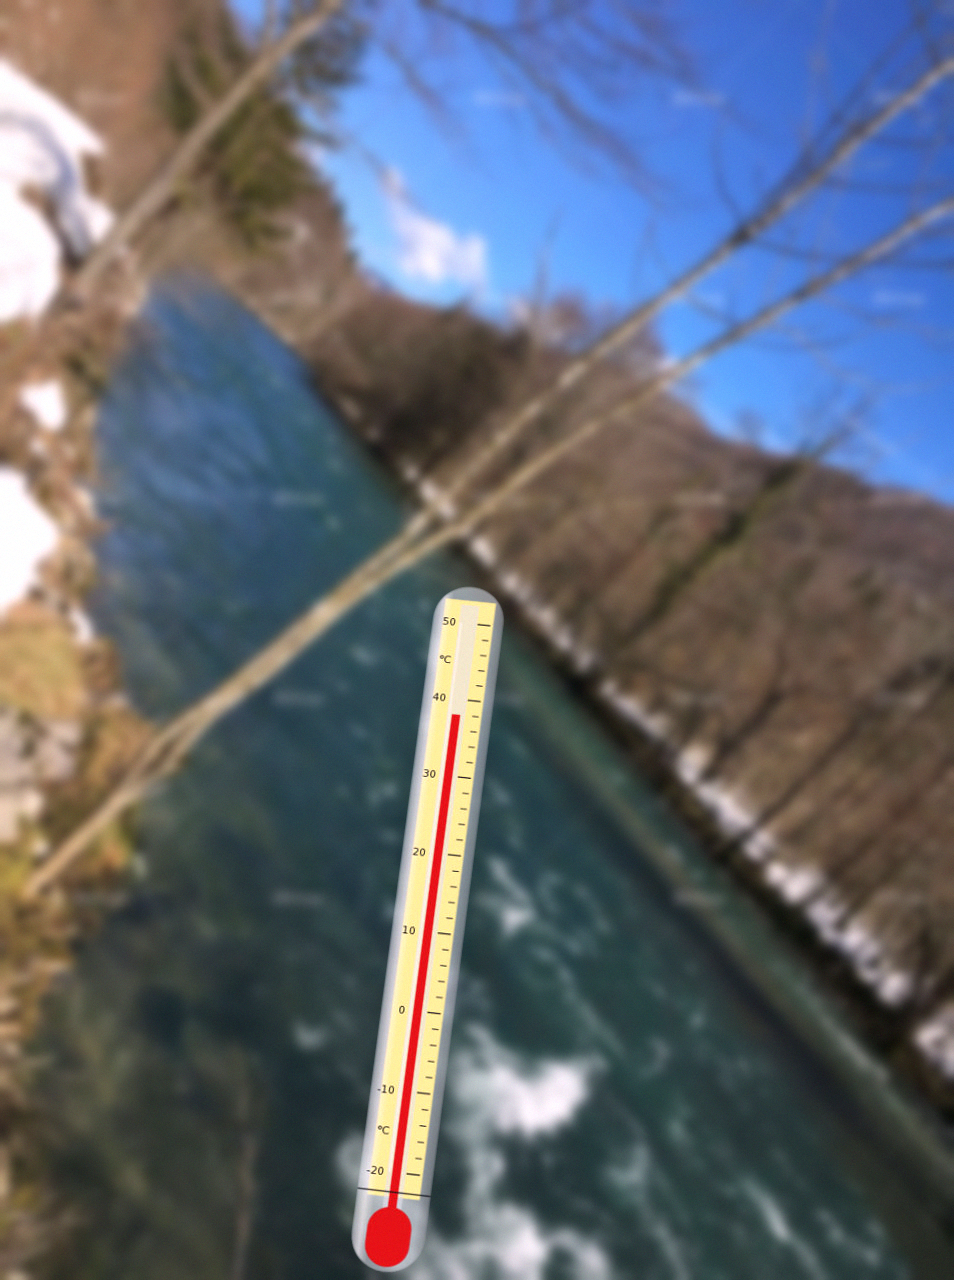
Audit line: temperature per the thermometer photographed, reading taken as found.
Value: 38 °C
